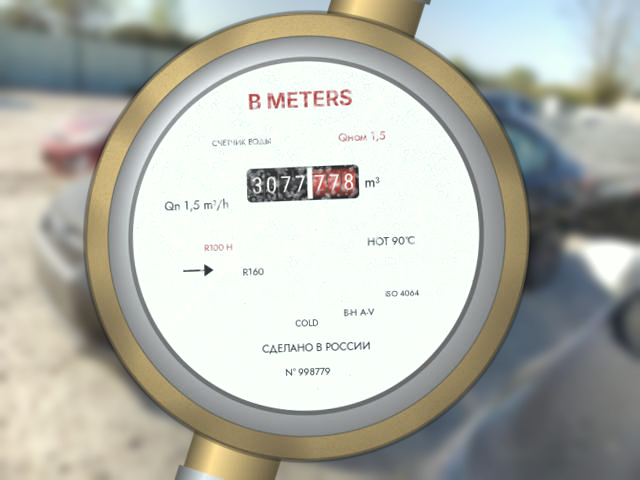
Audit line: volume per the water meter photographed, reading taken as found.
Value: 3077.778 m³
